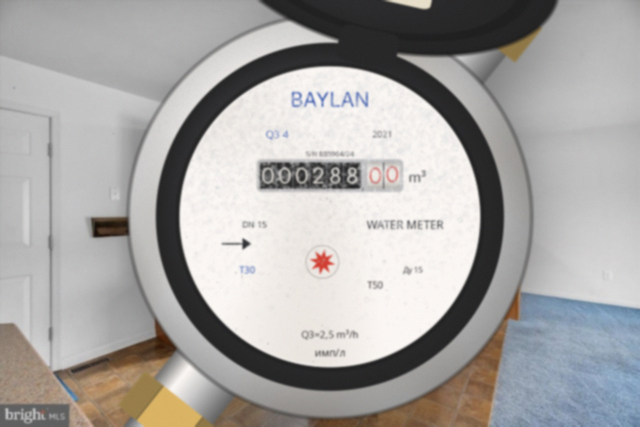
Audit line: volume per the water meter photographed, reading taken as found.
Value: 288.00 m³
